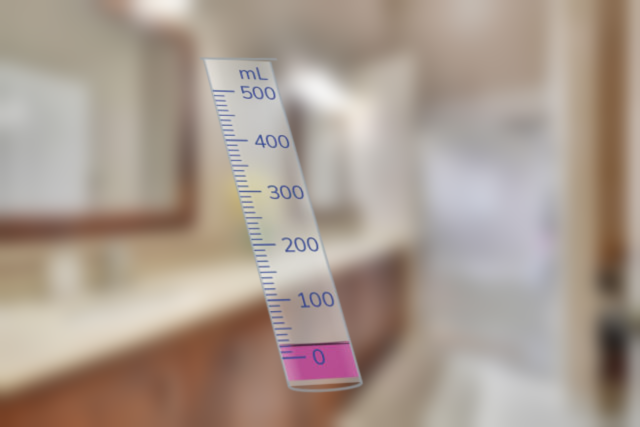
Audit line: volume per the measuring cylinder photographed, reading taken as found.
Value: 20 mL
